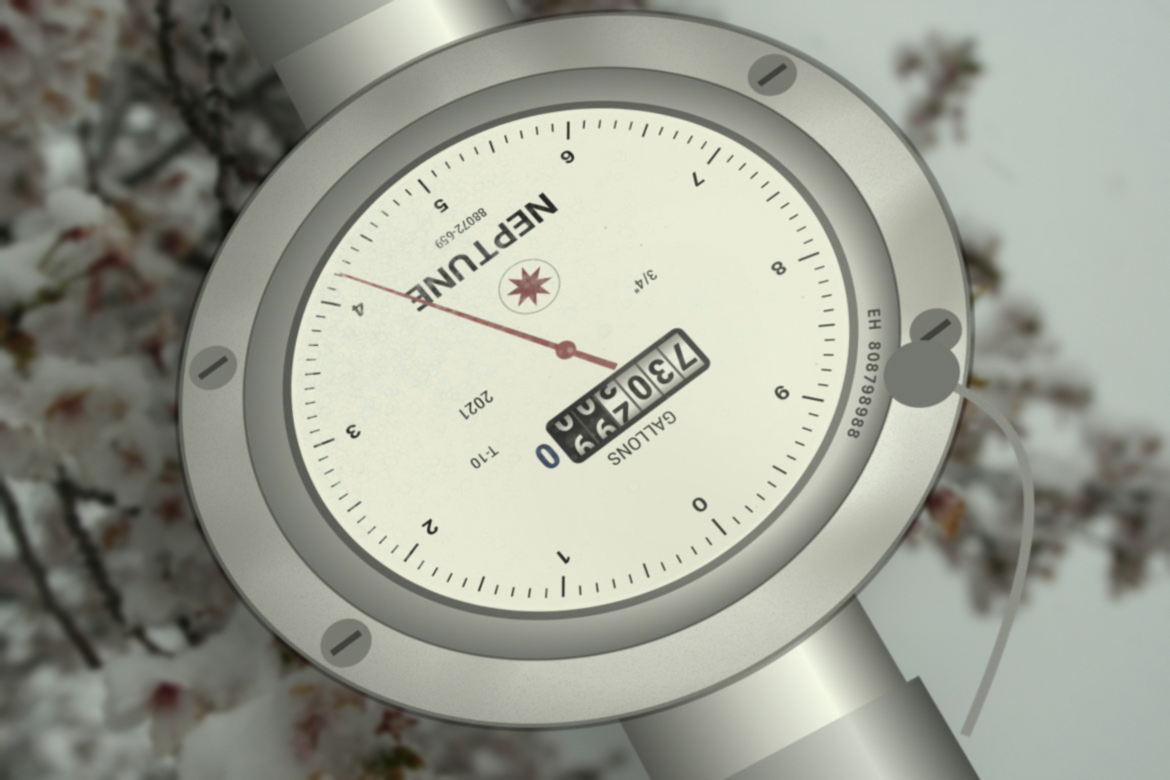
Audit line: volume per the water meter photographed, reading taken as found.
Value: 7302994.2 gal
